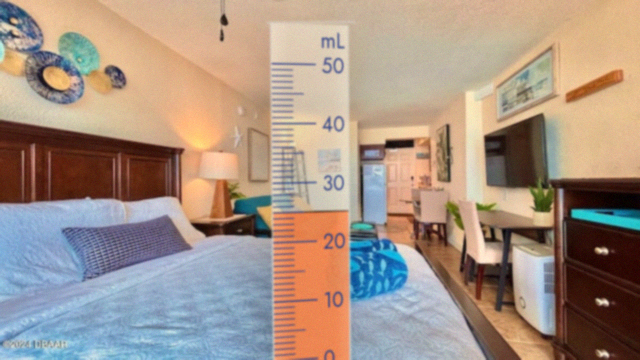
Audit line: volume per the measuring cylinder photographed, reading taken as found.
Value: 25 mL
